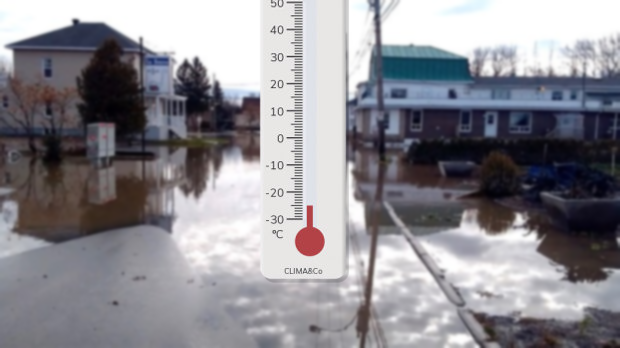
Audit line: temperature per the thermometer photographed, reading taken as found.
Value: -25 °C
